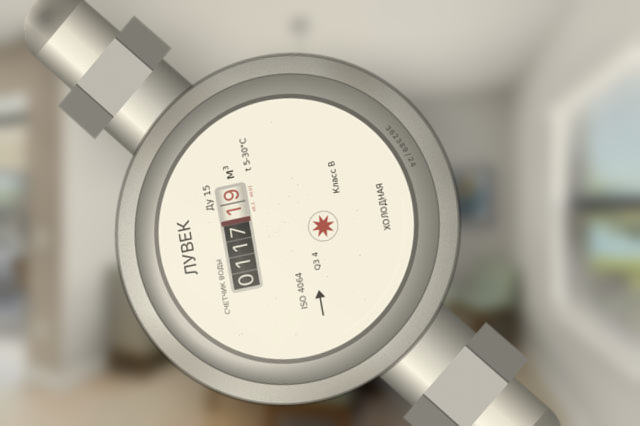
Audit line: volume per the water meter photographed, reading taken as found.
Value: 117.19 m³
